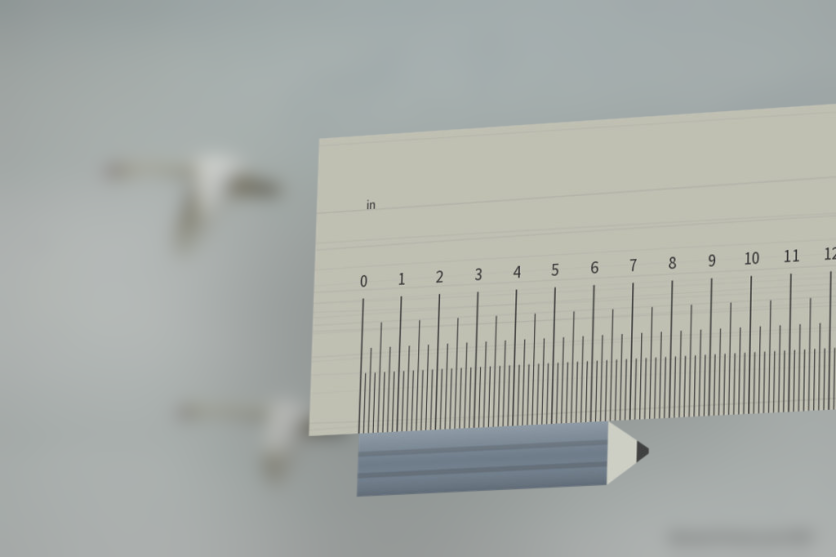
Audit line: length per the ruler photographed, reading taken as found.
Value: 7.5 in
